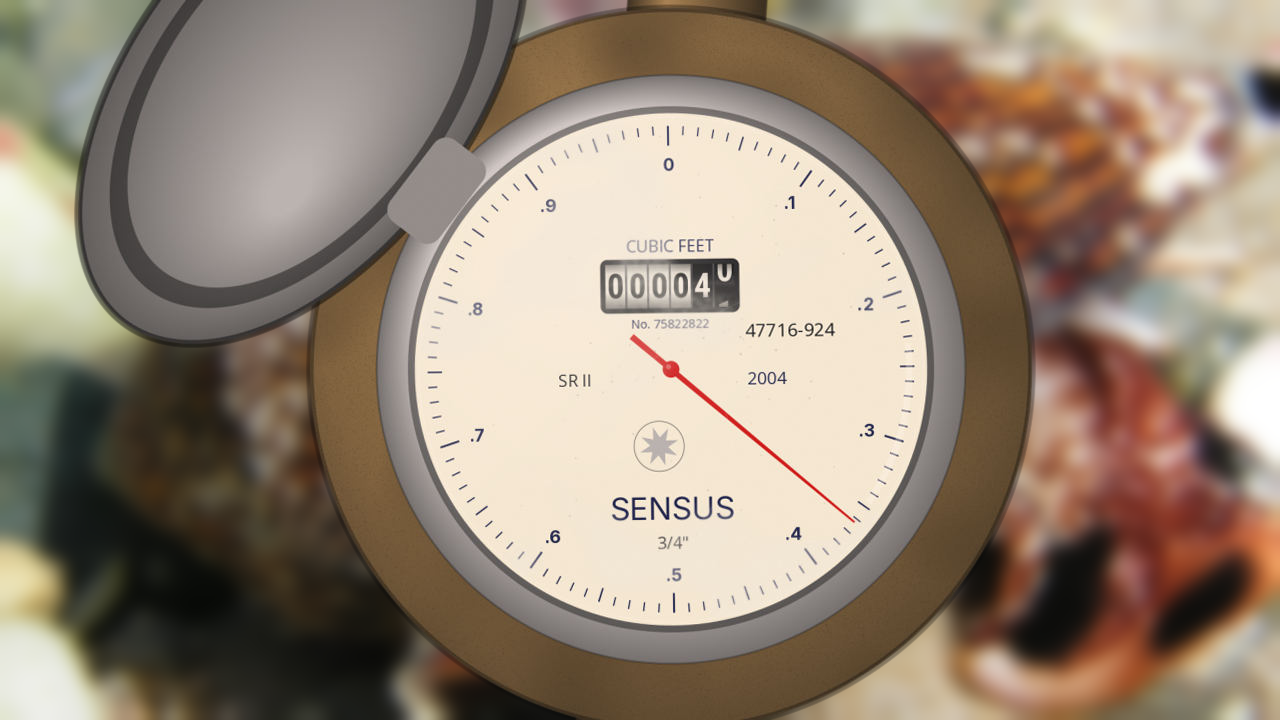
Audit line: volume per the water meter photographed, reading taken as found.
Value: 40.36 ft³
